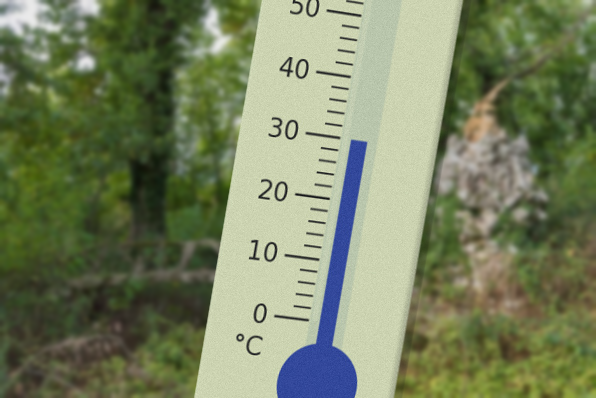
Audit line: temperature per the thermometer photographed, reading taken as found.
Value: 30 °C
